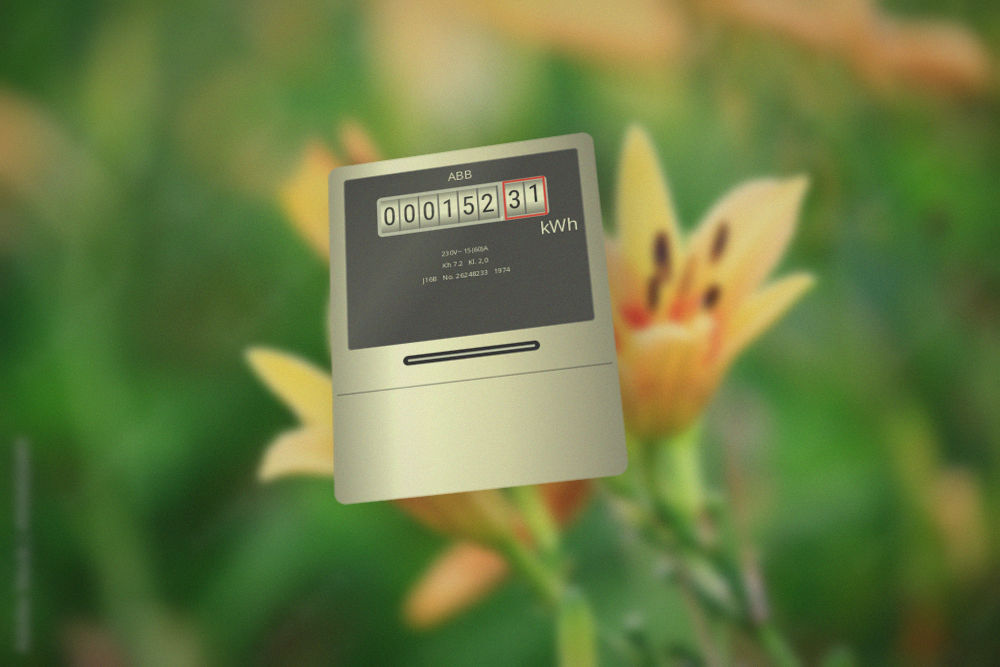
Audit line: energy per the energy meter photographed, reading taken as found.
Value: 152.31 kWh
